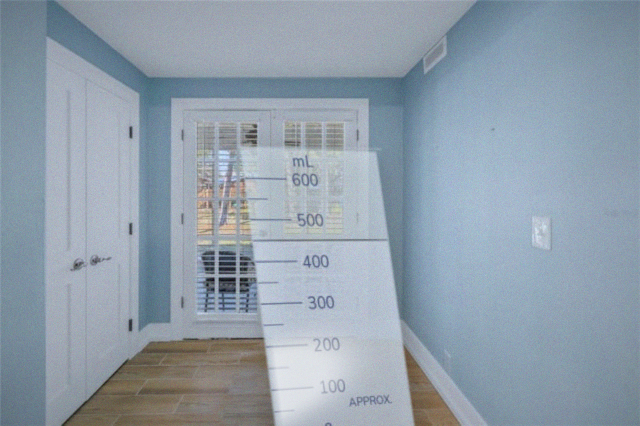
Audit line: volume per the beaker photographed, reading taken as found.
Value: 450 mL
